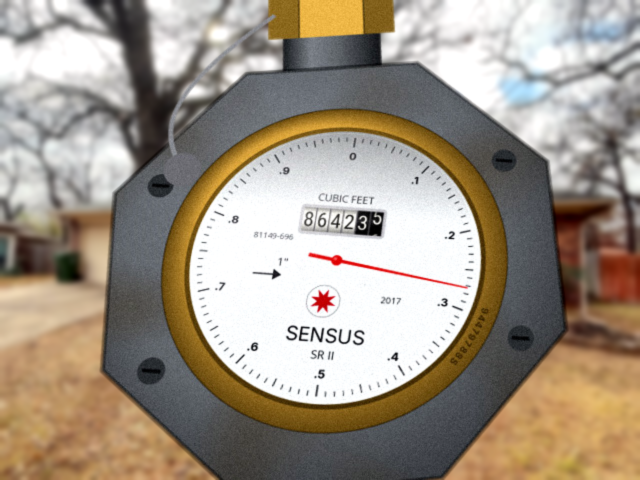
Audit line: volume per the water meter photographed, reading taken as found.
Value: 864235.27 ft³
